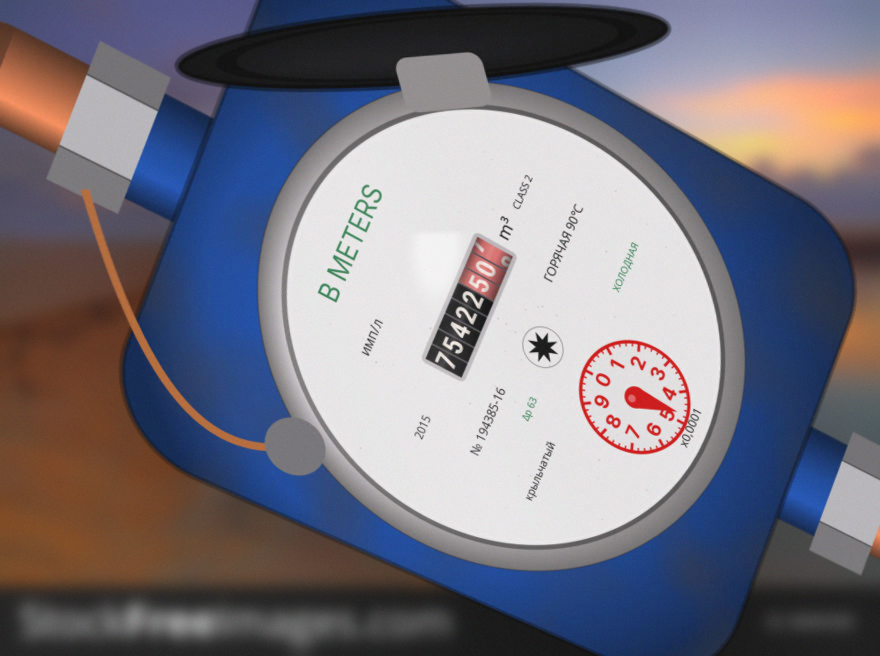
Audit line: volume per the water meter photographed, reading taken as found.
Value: 75422.5074 m³
